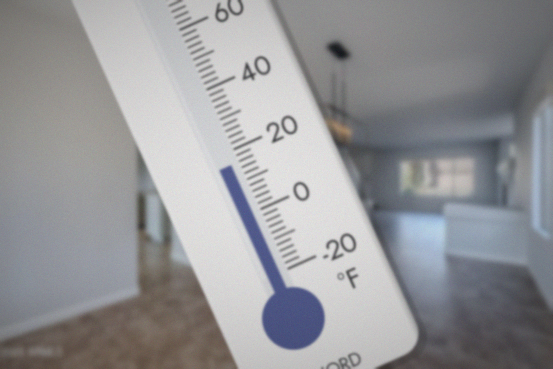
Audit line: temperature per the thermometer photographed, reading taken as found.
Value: 16 °F
